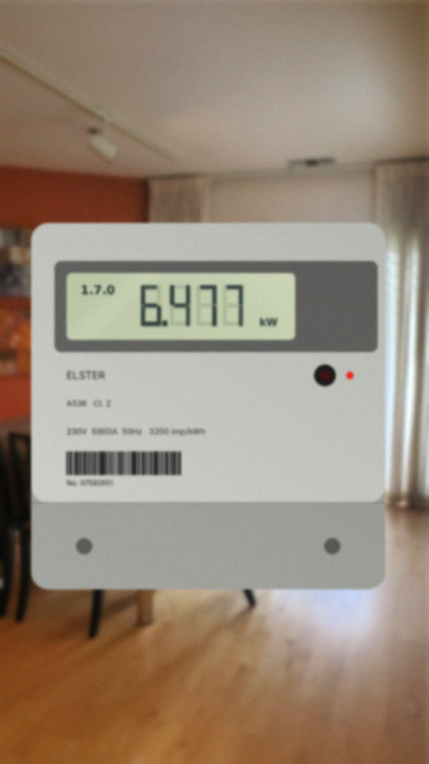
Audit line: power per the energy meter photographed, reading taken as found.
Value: 6.477 kW
